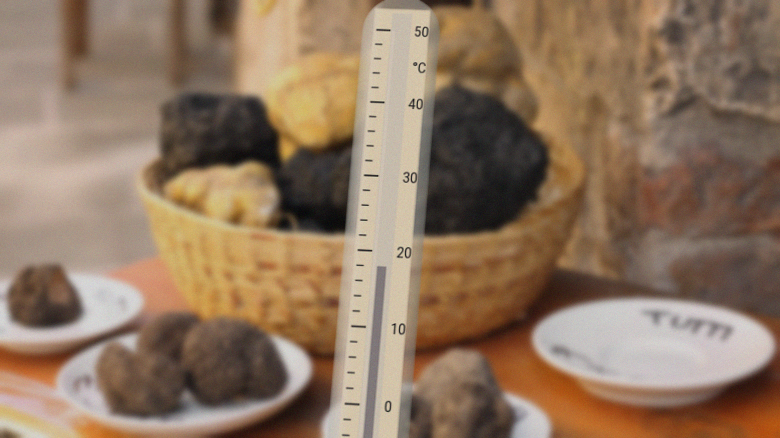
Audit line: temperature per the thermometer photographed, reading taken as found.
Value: 18 °C
